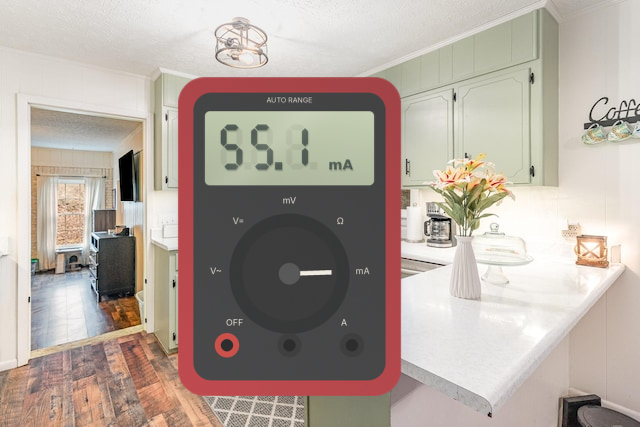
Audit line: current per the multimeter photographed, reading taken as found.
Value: 55.1 mA
